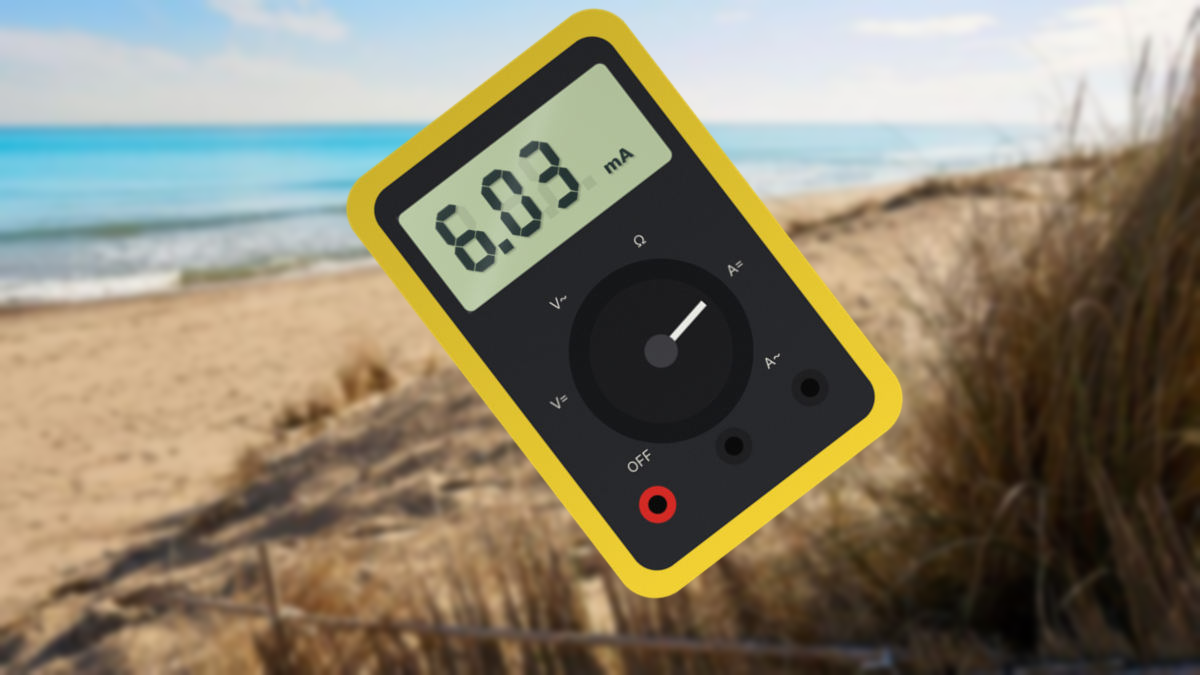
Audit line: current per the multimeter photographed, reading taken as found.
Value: 6.03 mA
